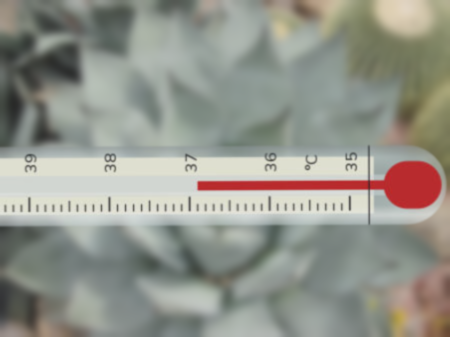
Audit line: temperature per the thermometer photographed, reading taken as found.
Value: 36.9 °C
